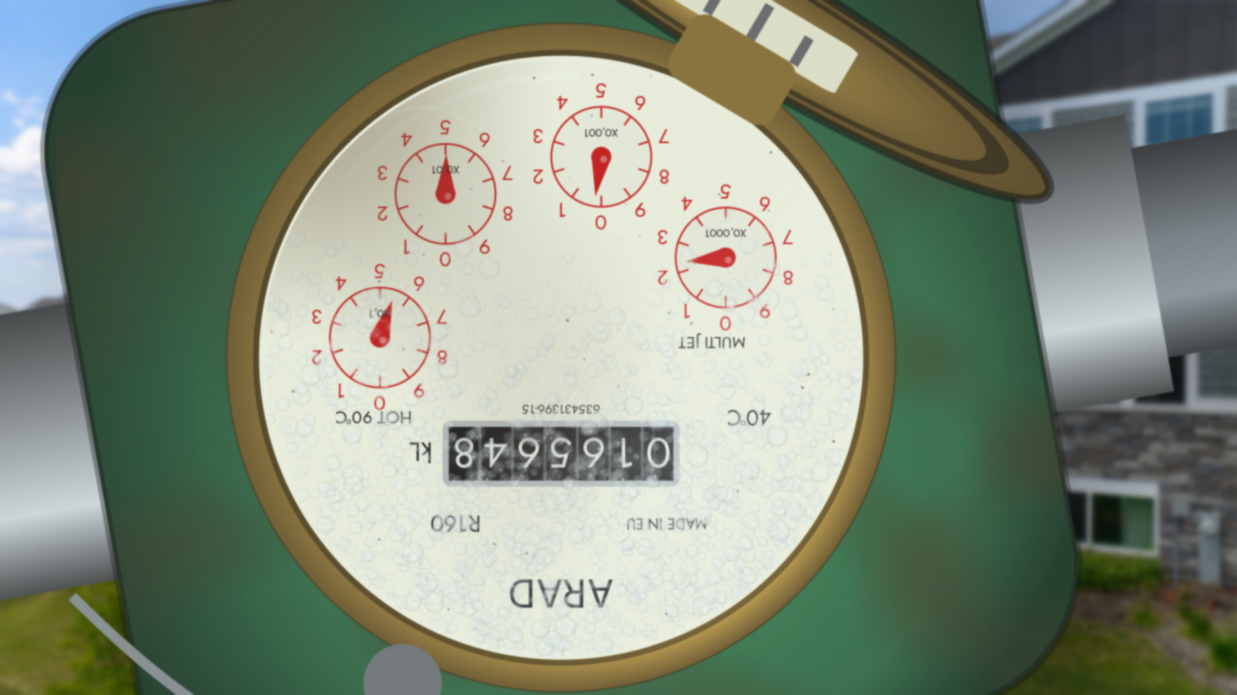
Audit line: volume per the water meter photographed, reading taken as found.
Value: 165648.5502 kL
